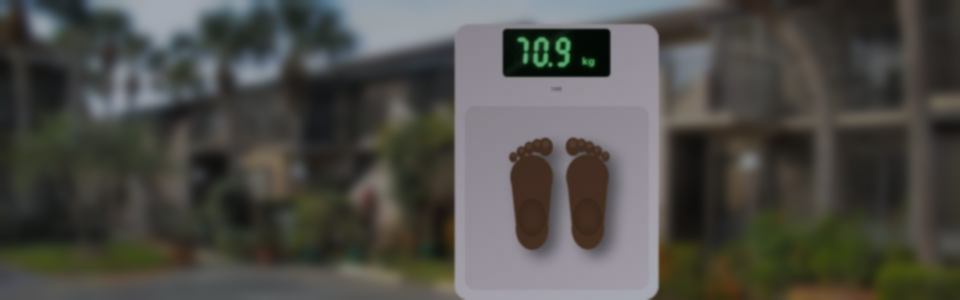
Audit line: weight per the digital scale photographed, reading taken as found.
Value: 70.9 kg
